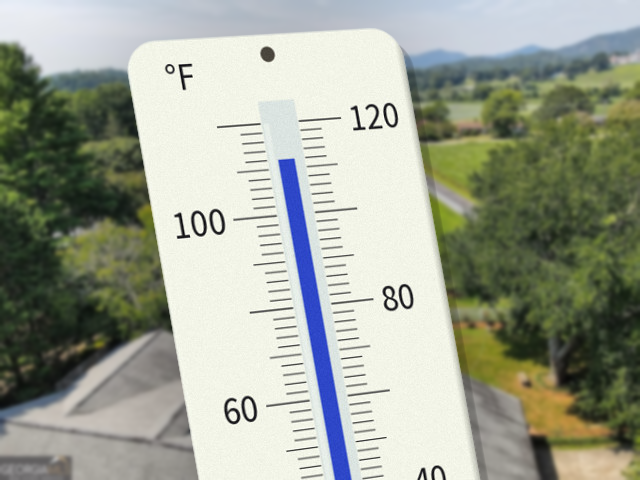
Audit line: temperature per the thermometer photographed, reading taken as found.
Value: 112 °F
